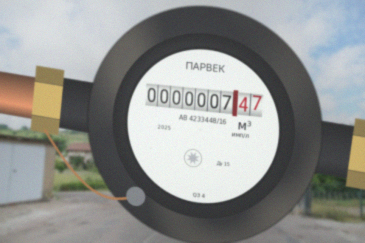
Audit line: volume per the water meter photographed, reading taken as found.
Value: 7.47 m³
